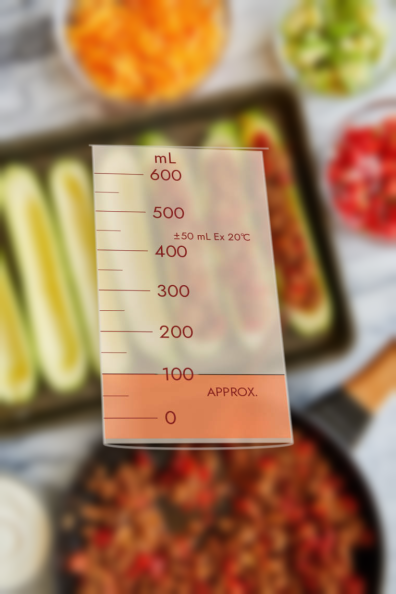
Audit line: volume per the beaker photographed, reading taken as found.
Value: 100 mL
